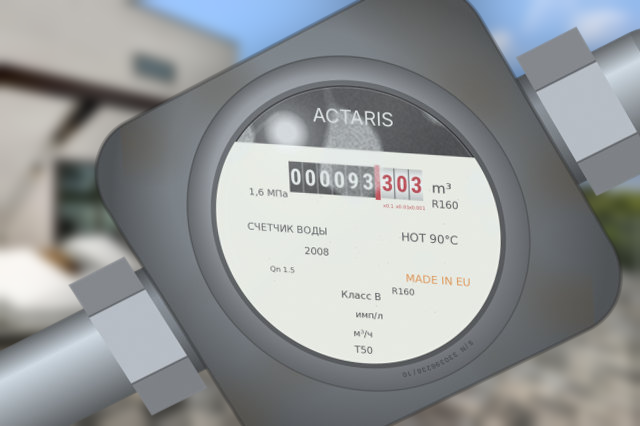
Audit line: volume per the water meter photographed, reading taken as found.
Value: 93.303 m³
